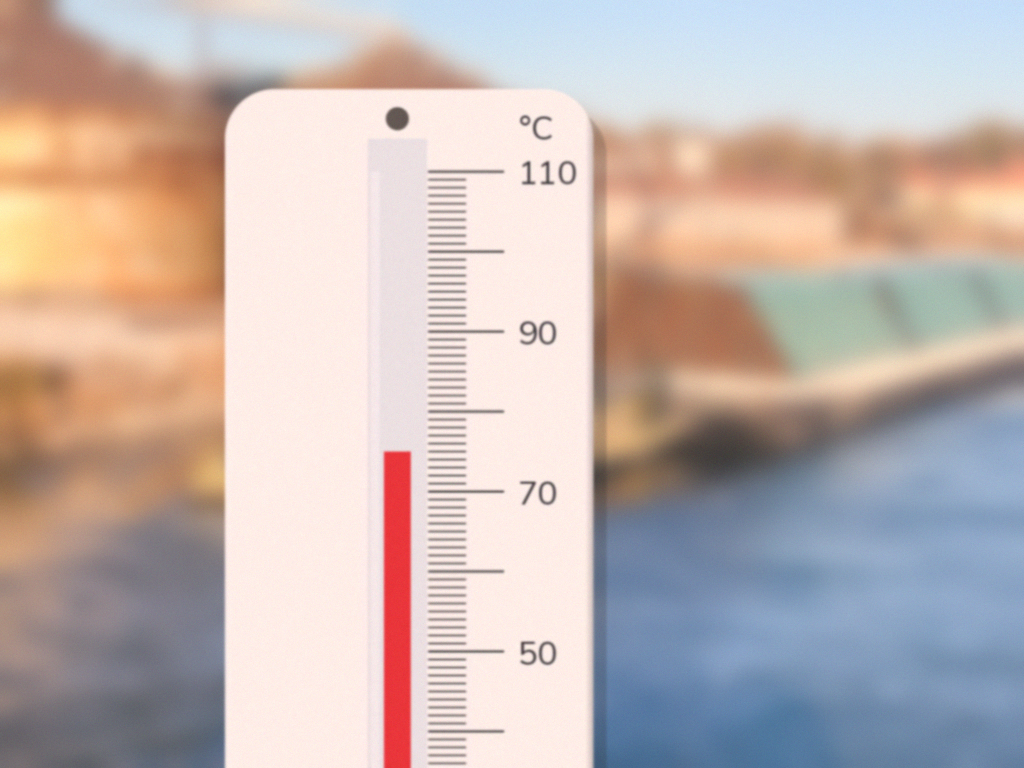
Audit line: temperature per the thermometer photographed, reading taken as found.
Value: 75 °C
